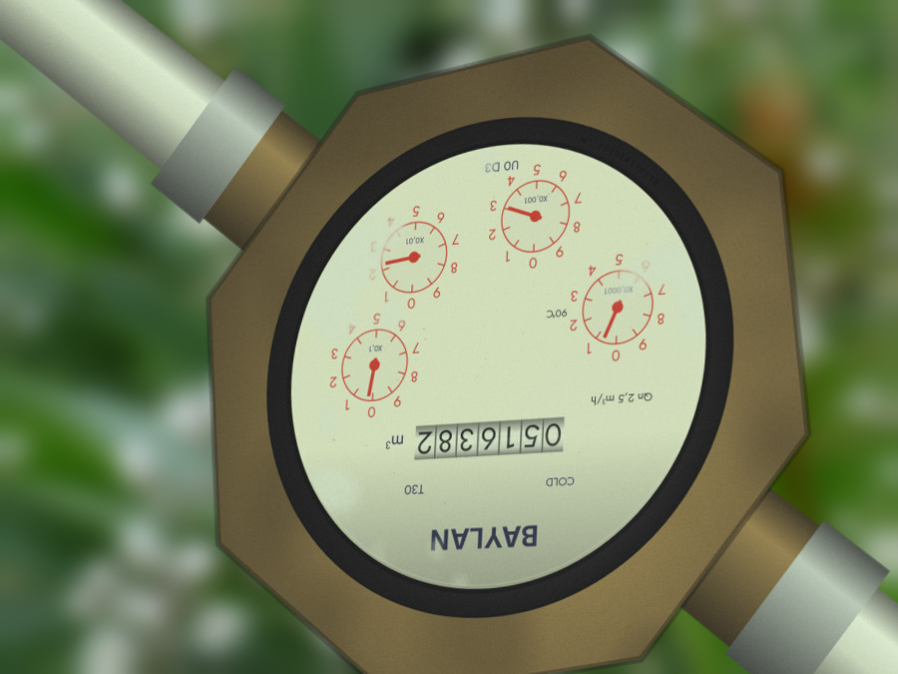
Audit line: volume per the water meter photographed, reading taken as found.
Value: 516382.0230 m³
